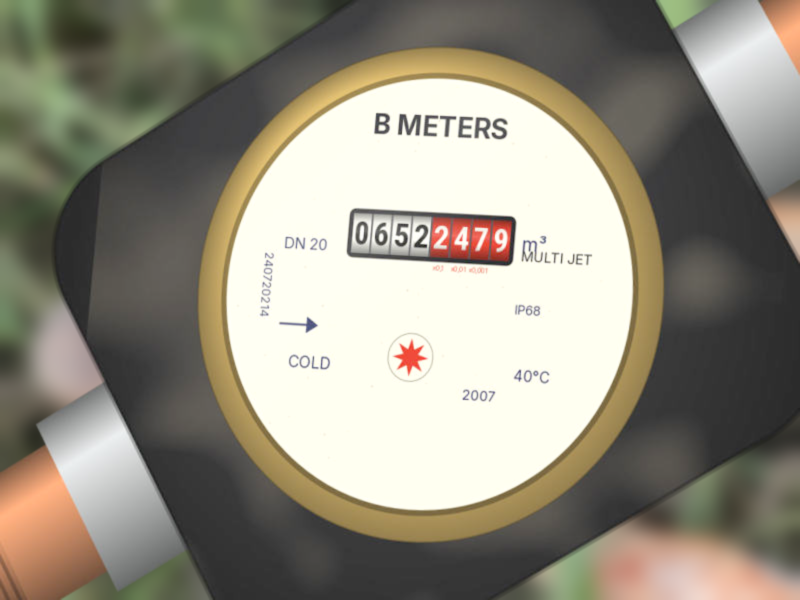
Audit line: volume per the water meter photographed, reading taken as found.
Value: 652.2479 m³
